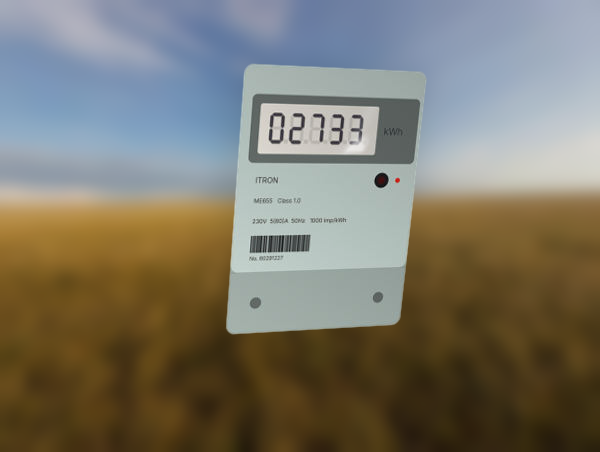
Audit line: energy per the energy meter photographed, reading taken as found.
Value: 2733 kWh
